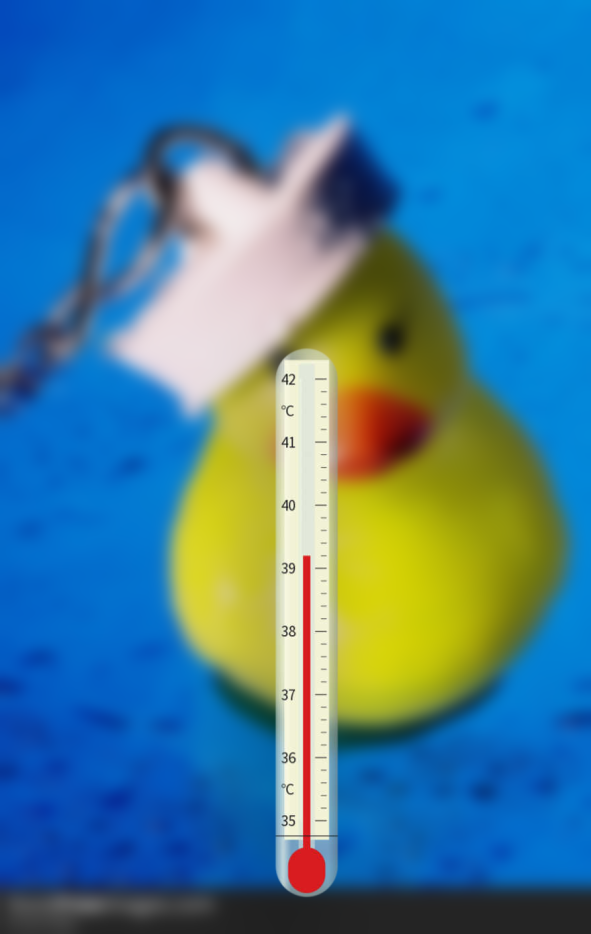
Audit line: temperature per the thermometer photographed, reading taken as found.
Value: 39.2 °C
